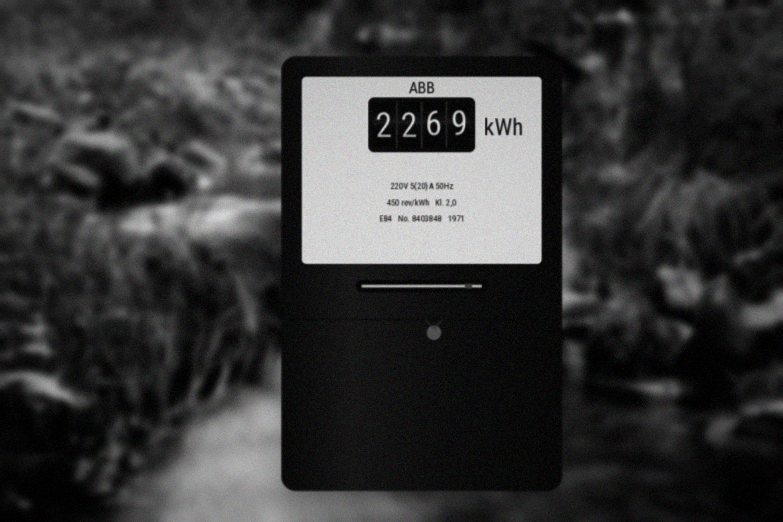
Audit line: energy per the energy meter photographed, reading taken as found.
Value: 2269 kWh
